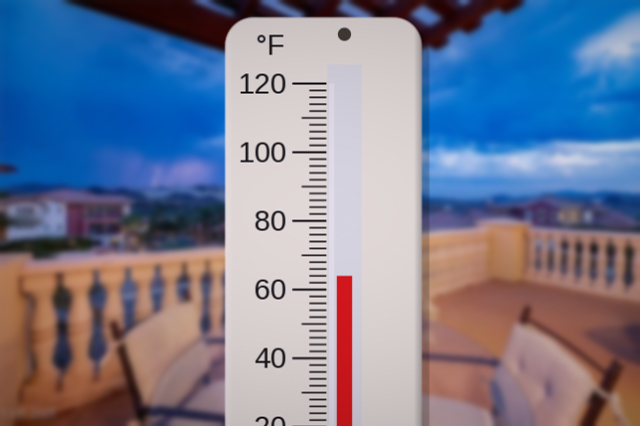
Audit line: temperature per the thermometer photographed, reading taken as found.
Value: 64 °F
